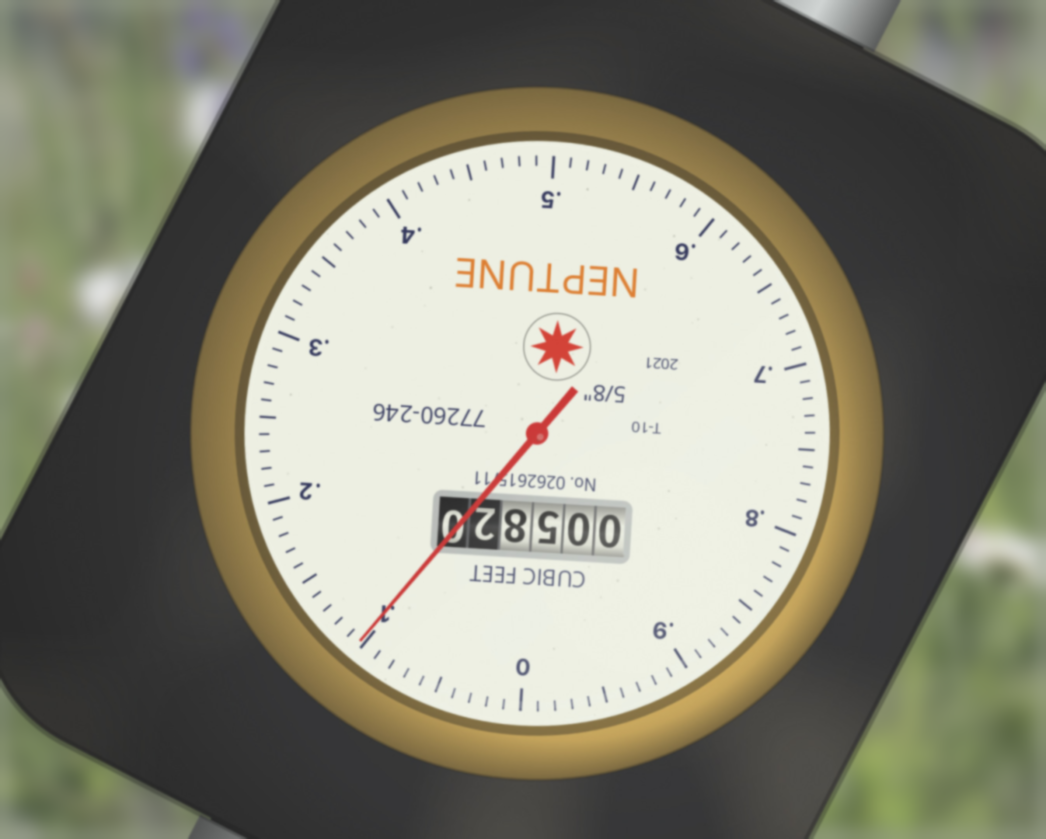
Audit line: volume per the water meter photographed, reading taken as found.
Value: 5820.10 ft³
